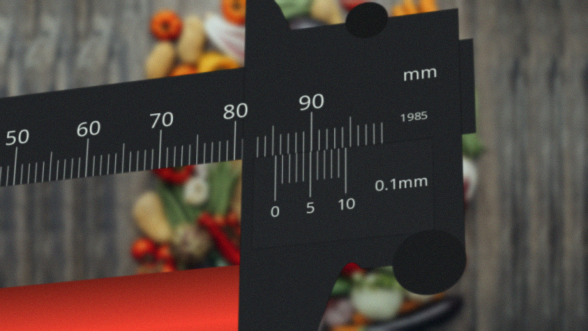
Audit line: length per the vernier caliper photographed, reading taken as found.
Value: 85.4 mm
